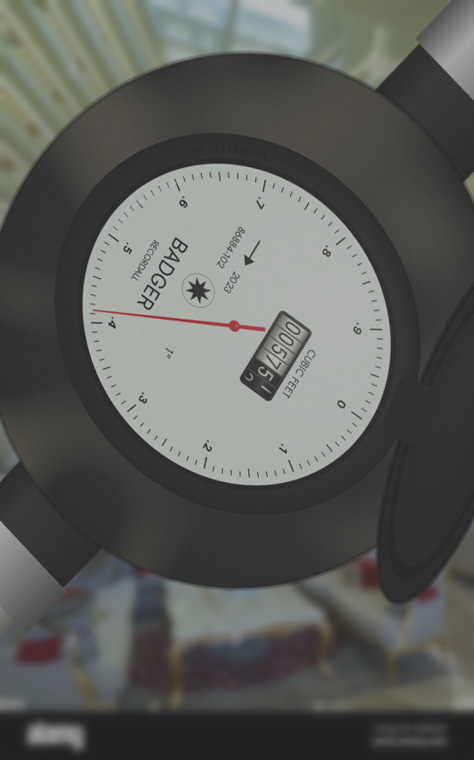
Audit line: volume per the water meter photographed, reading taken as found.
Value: 5751.41 ft³
